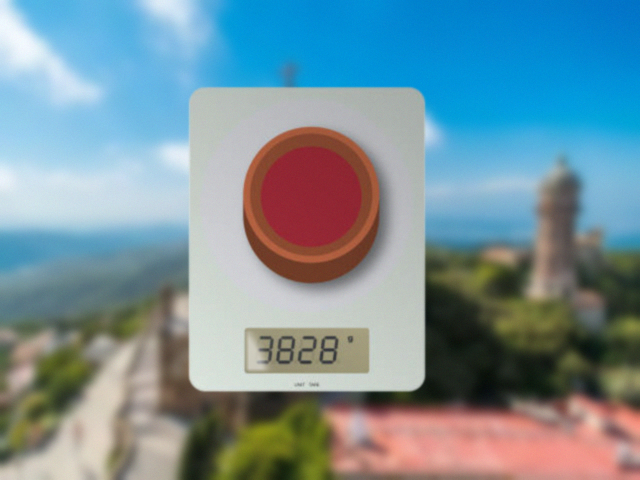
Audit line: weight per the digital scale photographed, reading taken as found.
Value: 3828 g
